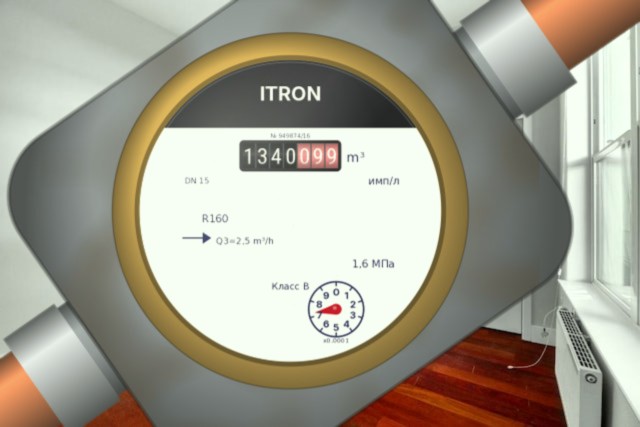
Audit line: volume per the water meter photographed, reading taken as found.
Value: 1340.0997 m³
